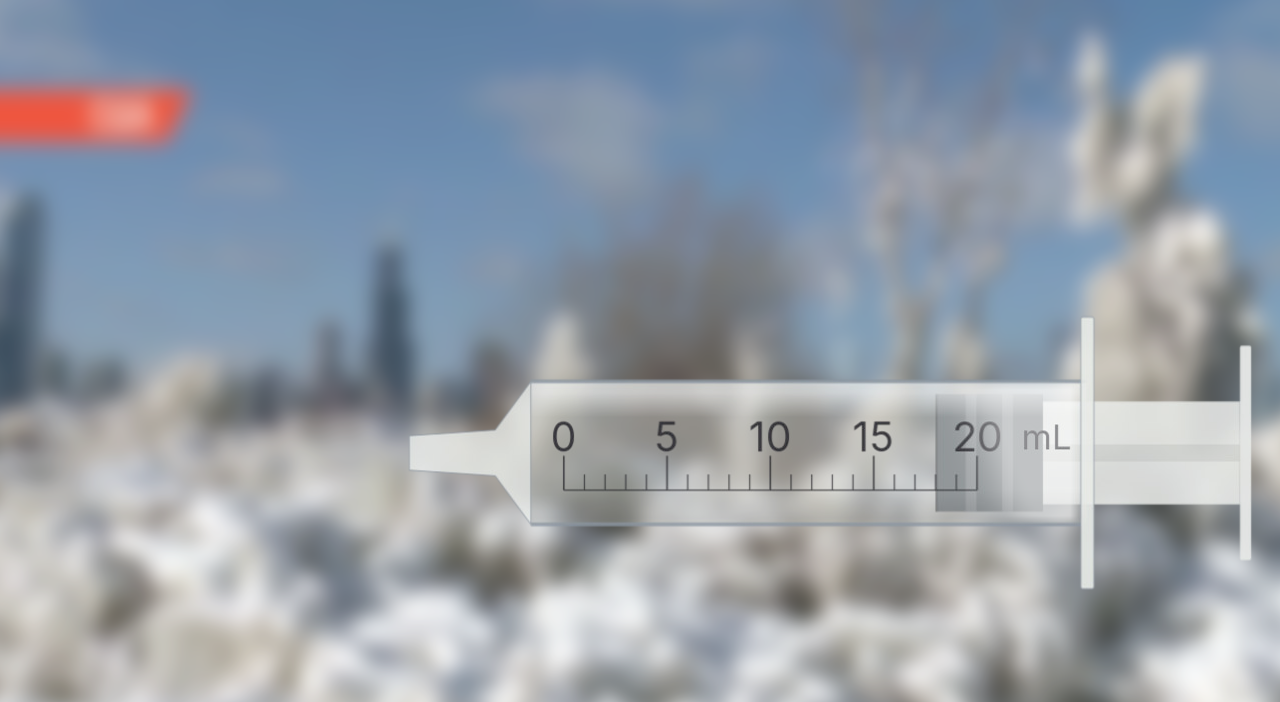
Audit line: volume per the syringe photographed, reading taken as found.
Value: 18 mL
